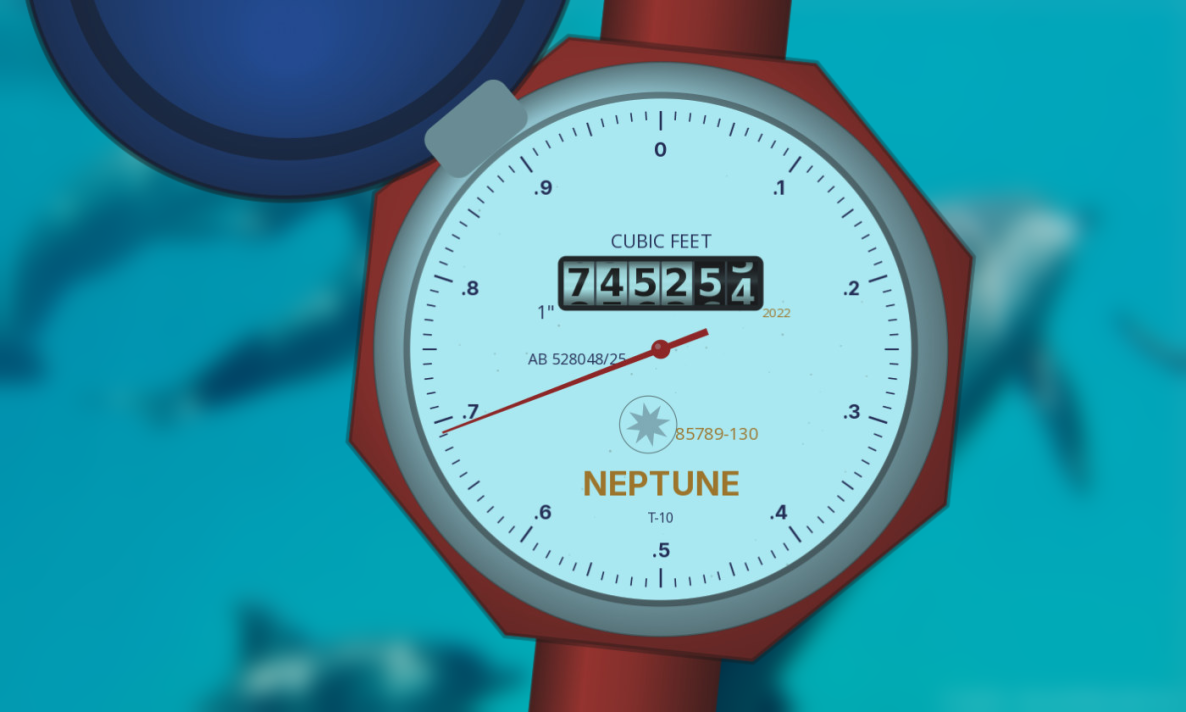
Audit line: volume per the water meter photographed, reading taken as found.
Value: 745253.69 ft³
